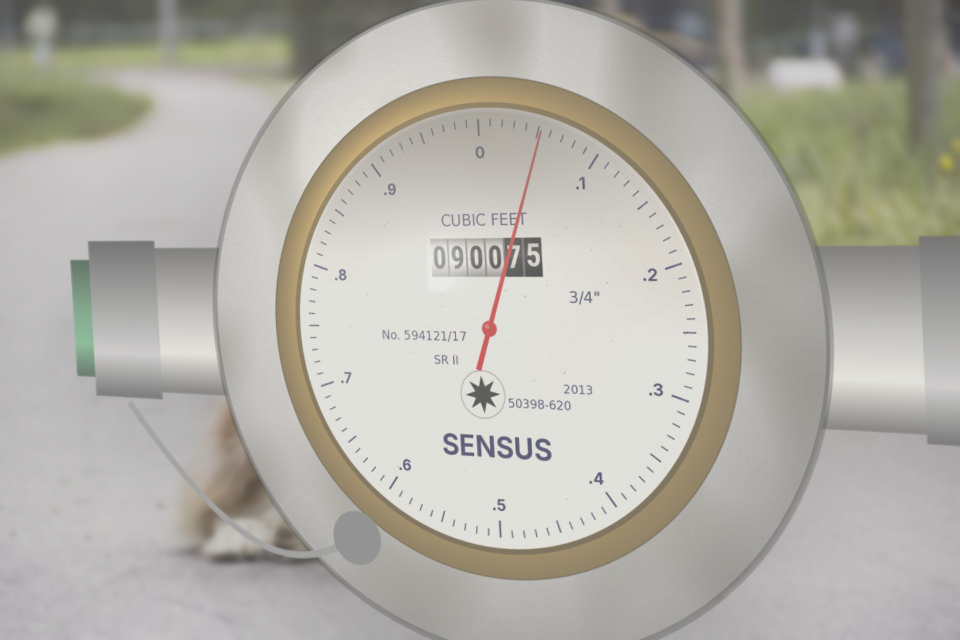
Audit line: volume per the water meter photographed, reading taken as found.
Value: 90075.05 ft³
